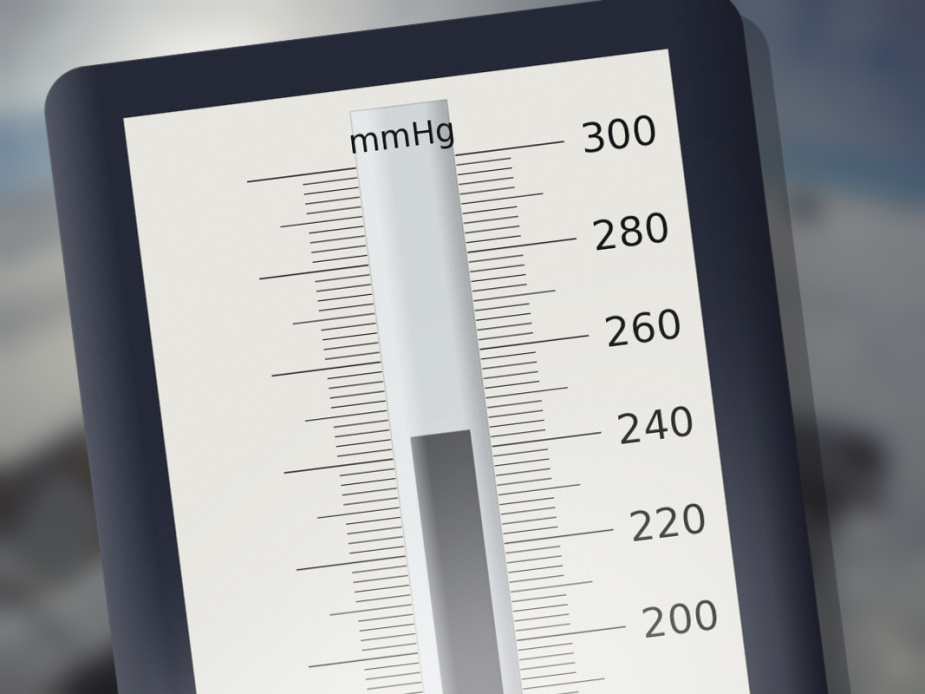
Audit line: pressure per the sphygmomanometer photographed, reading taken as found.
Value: 244 mmHg
